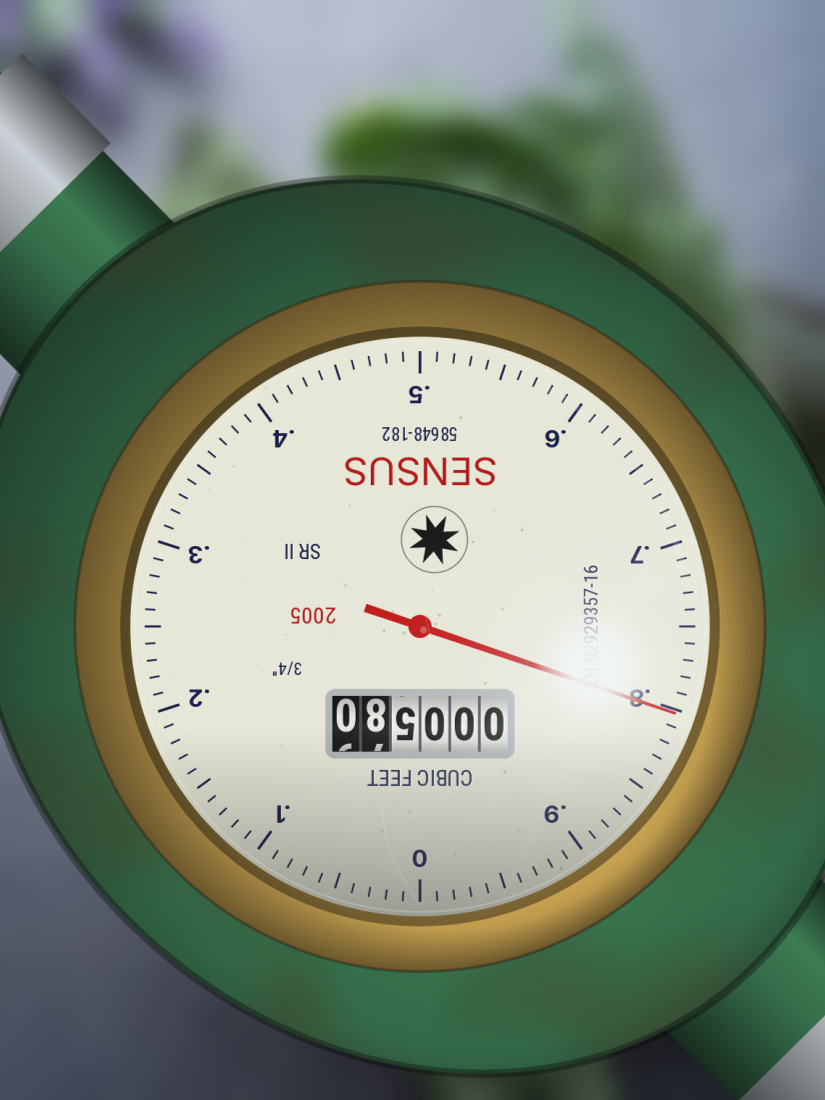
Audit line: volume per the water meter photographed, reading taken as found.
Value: 579.80 ft³
